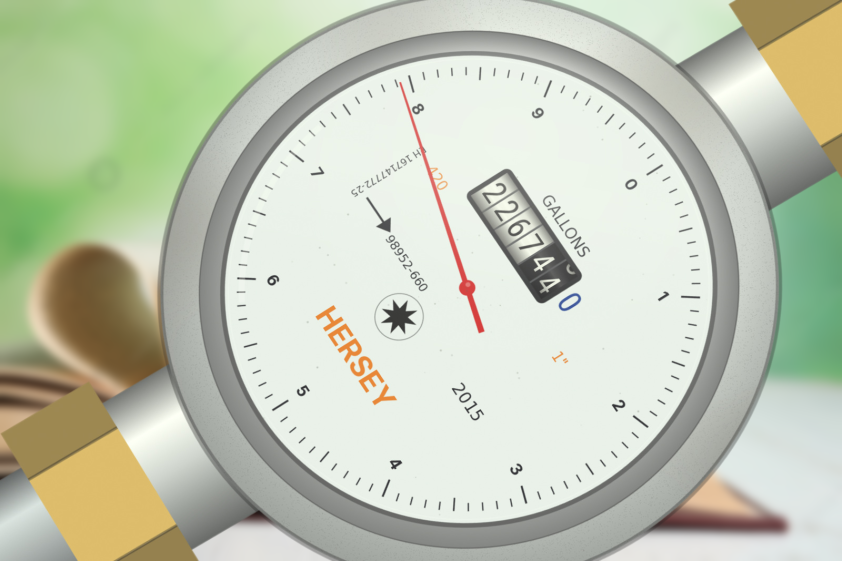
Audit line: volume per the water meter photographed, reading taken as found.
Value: 2267437.9 gal
